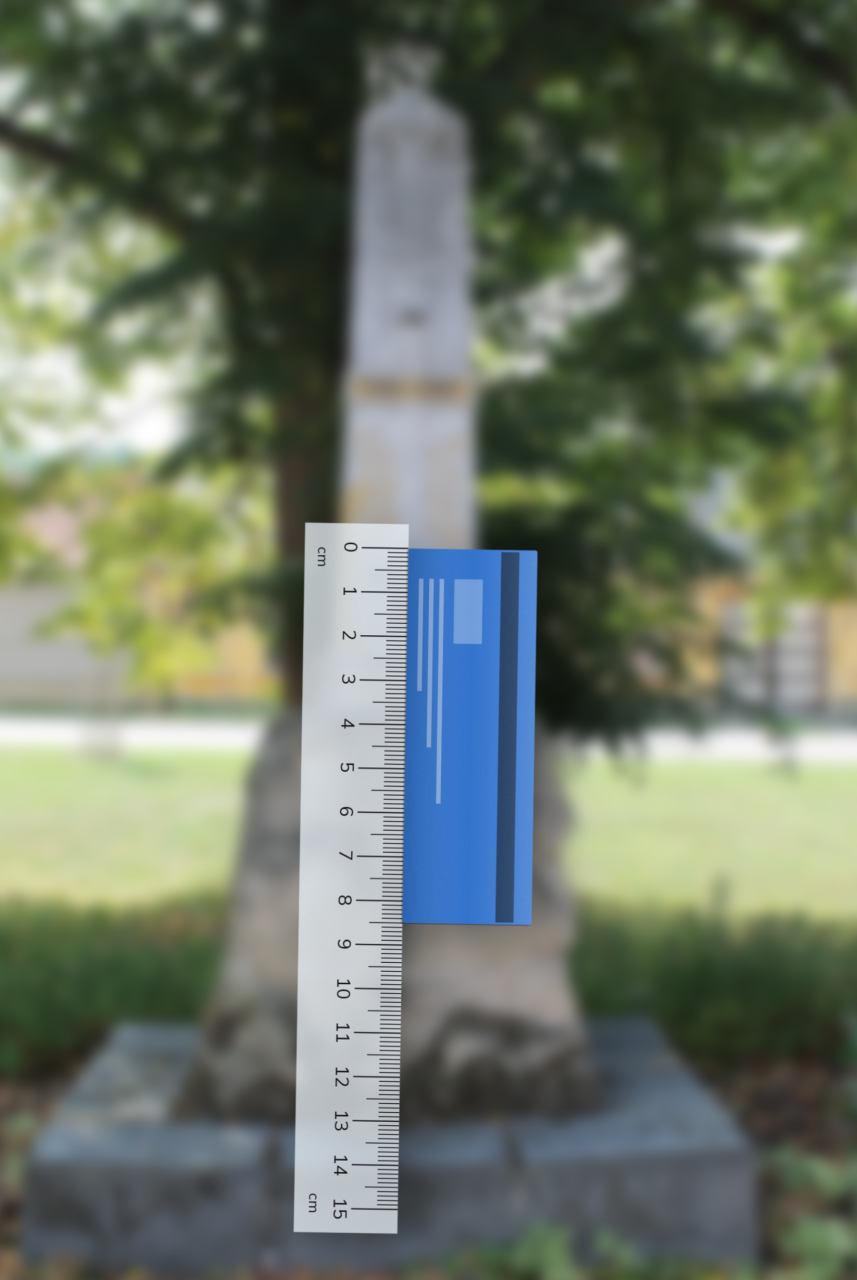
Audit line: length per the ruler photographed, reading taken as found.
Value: 8.5 cm
